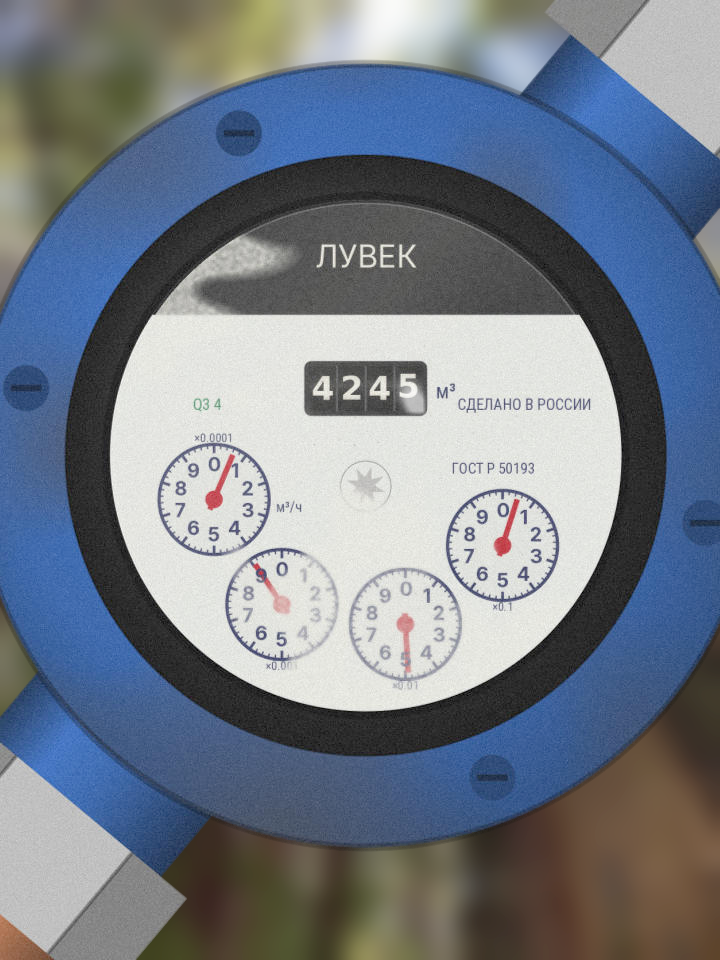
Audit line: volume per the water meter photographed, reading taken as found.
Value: 4245.0490 m³
